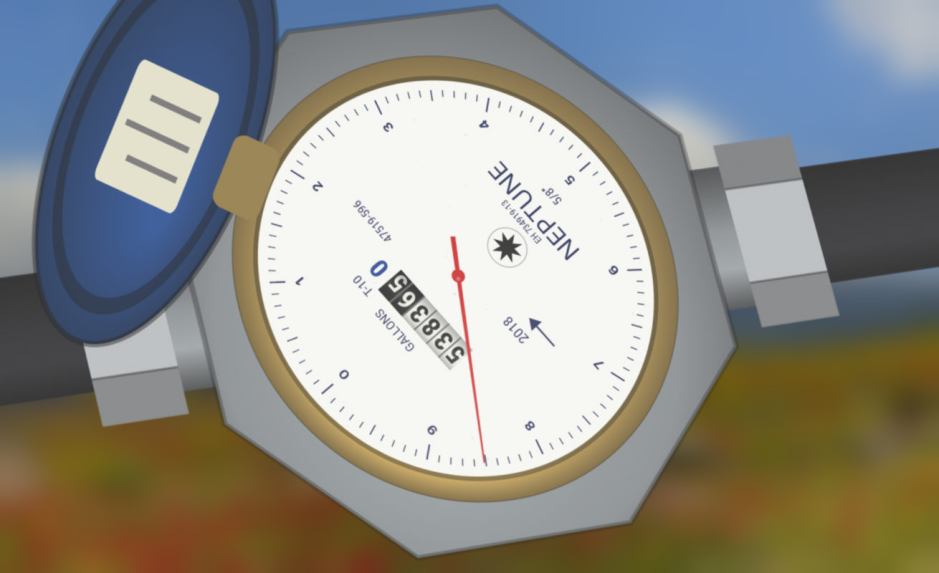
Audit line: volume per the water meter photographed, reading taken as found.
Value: 5383648.5 gal
